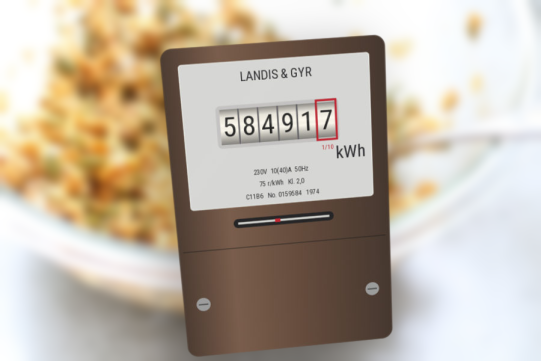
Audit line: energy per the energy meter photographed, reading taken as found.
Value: 58491.7 kWh
